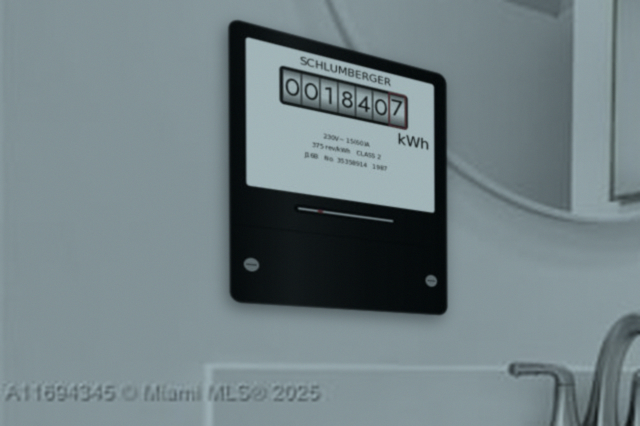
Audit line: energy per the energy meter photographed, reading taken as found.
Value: 1840.7 kWh
